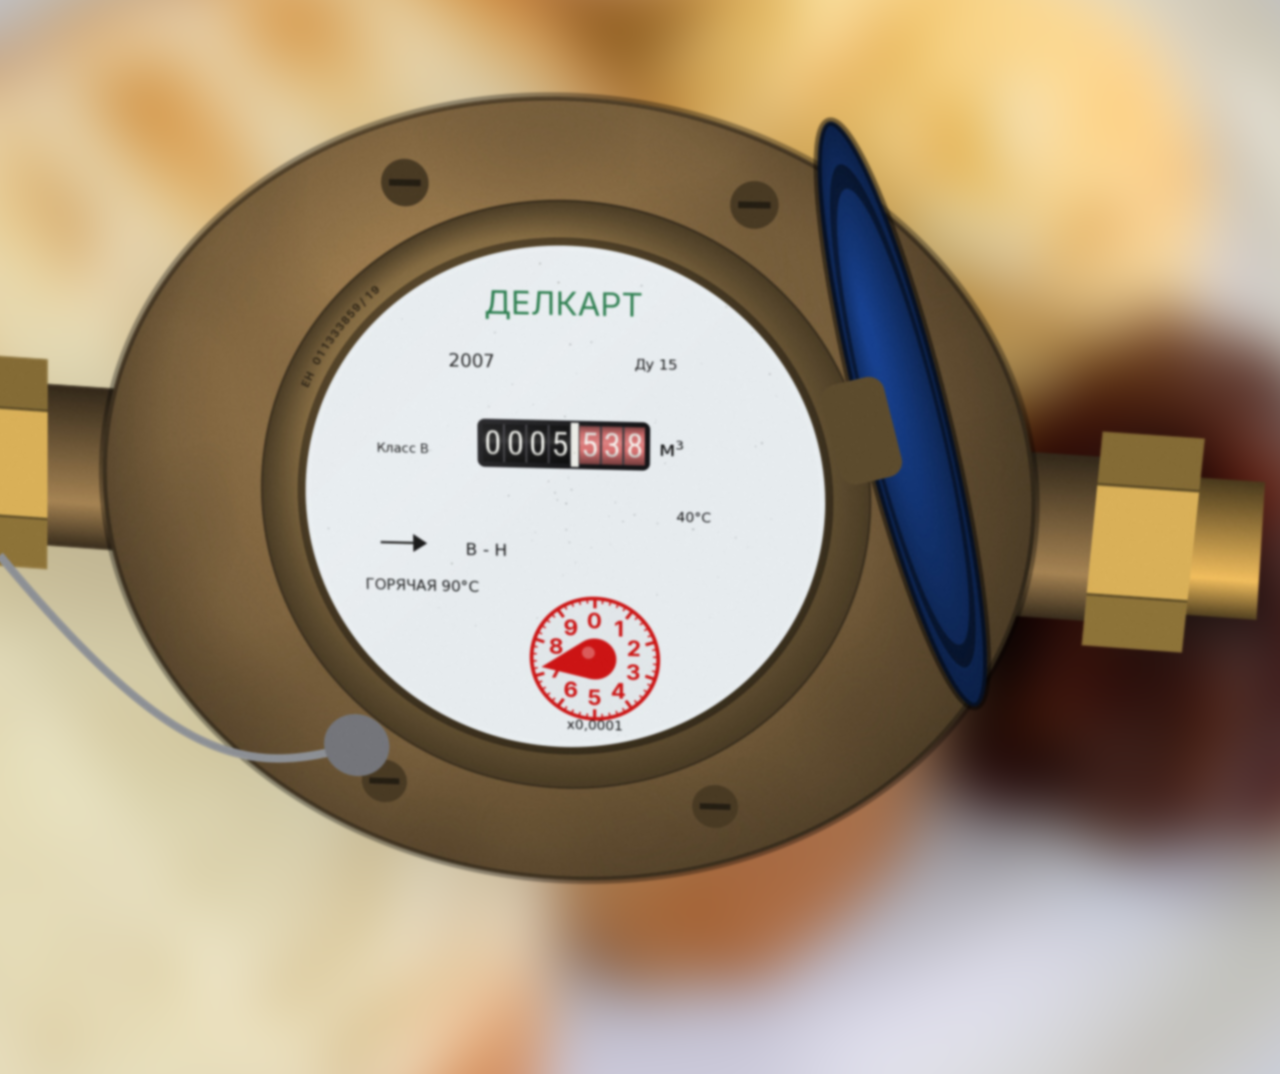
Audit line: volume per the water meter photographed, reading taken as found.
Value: 5.5387 m³
